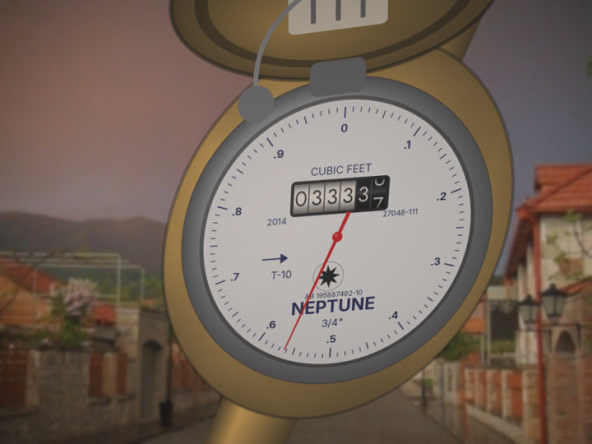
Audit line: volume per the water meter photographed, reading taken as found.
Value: 33336.56 ft³
